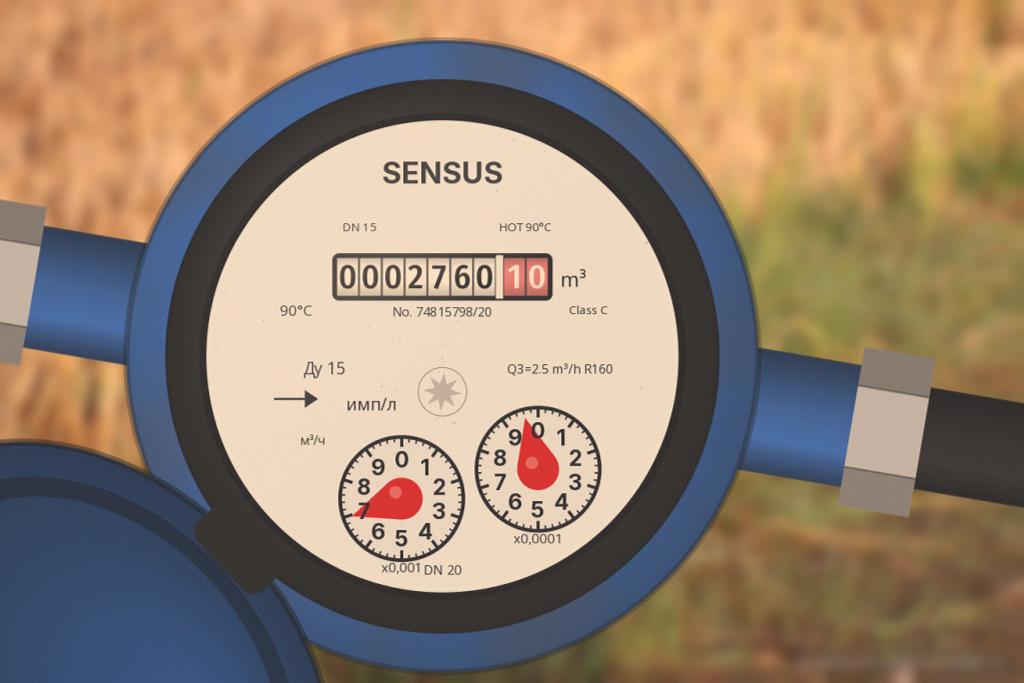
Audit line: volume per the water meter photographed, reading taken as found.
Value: 2760.1069 m³
